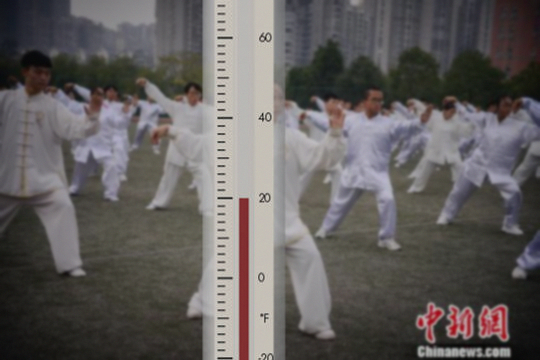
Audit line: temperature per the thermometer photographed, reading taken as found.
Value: 20 °F
